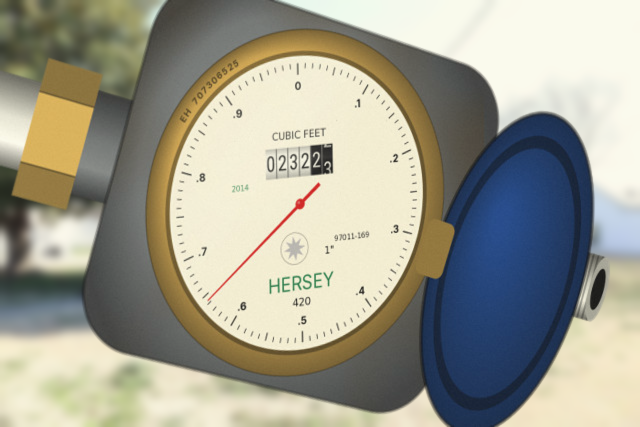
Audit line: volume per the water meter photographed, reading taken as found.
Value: 23222.64 ft³
